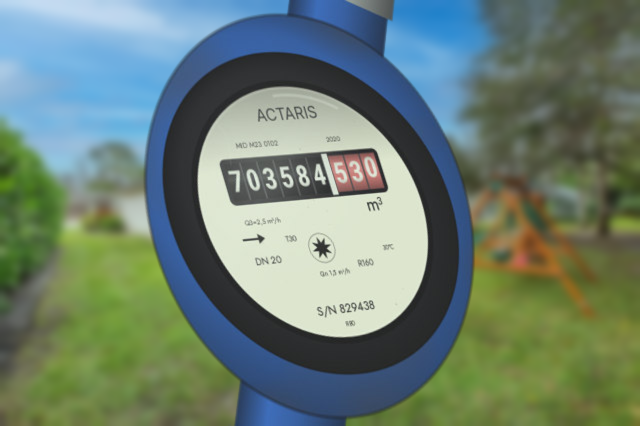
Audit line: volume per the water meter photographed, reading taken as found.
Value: 703584.530 m³
